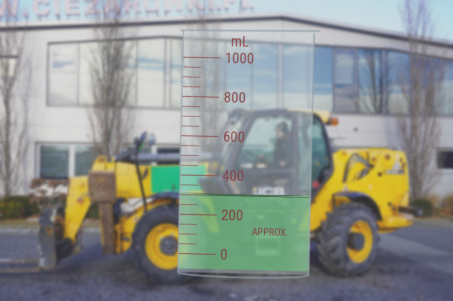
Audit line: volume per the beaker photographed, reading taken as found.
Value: 300 mL
